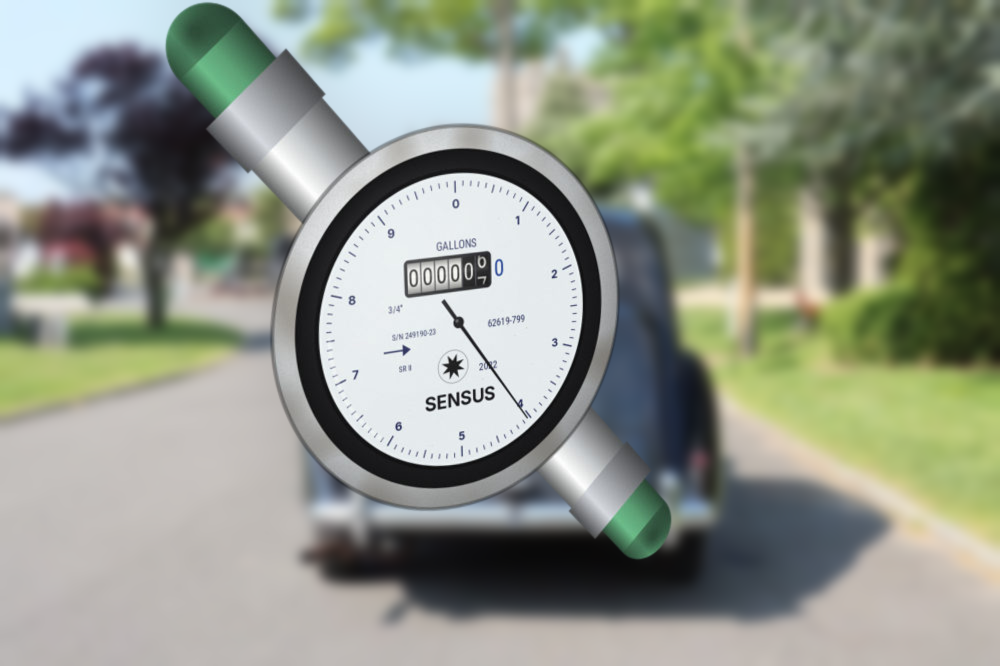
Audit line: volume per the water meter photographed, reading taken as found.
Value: 64.0 gal
